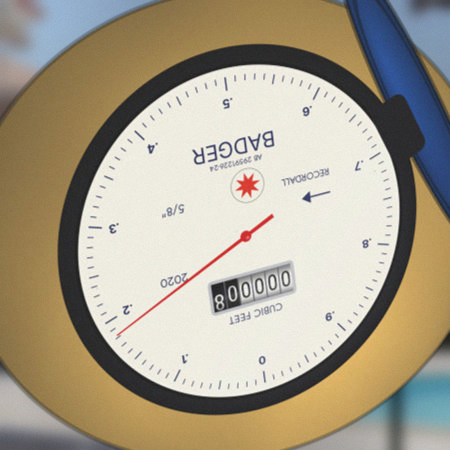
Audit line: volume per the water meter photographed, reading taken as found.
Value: 8.18 ft³
